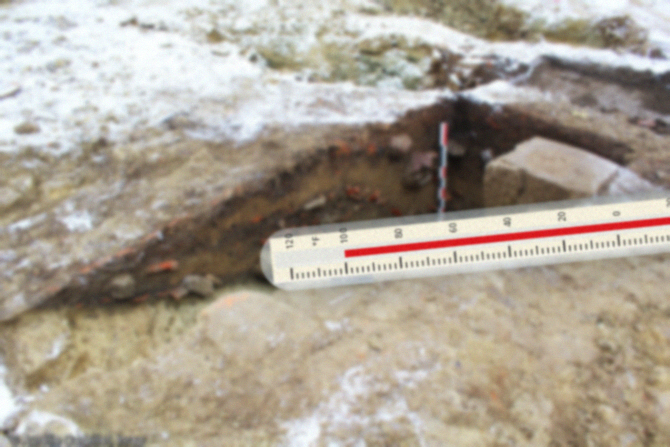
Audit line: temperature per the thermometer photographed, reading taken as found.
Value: 100 °F
